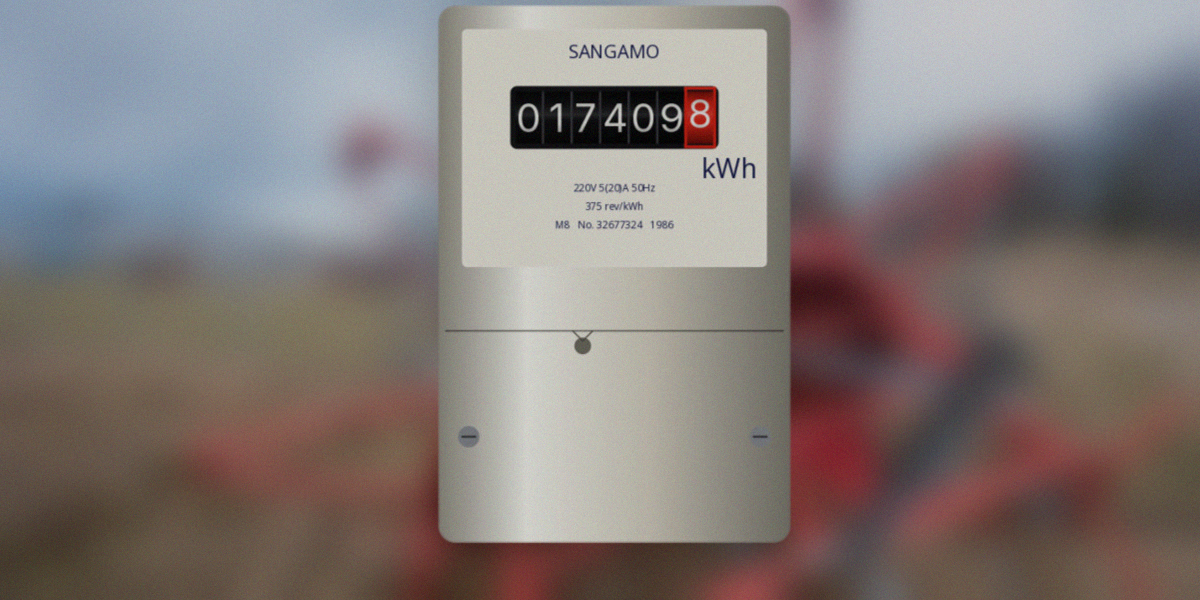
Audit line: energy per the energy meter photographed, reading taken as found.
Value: 17409.8 kWh
